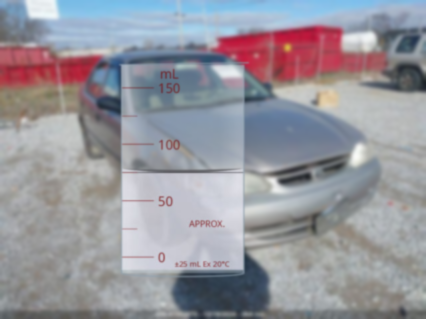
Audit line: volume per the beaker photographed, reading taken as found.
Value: 75 mL
